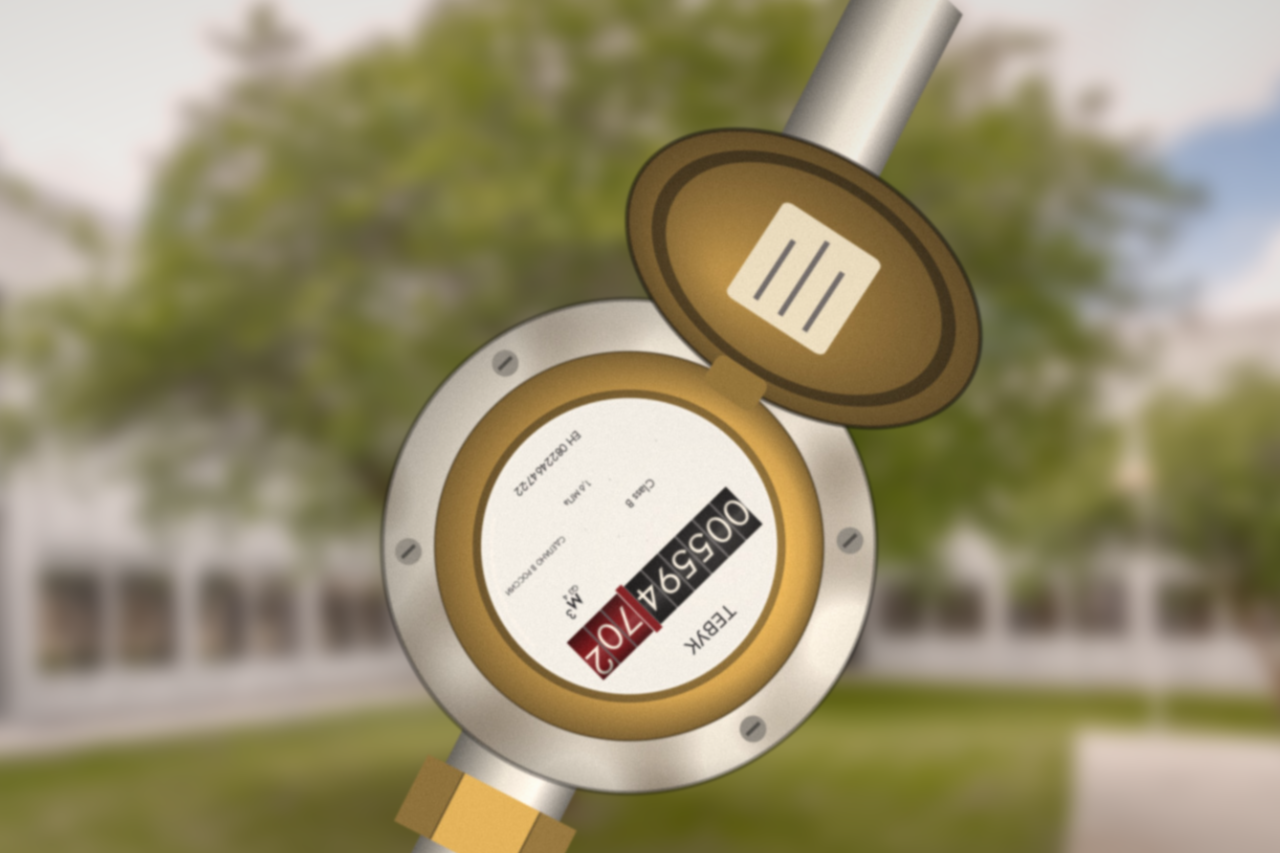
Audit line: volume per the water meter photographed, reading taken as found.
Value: 5594.702 m³
